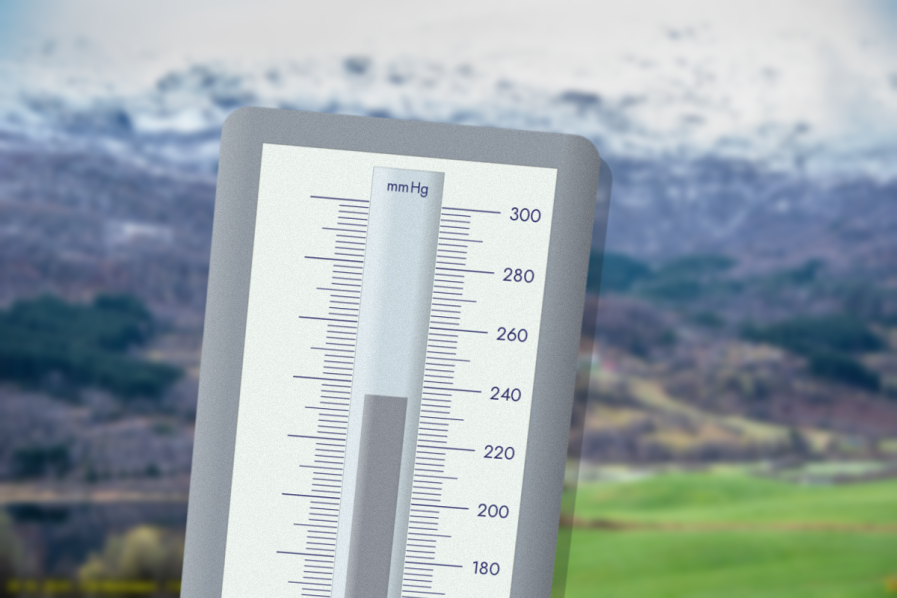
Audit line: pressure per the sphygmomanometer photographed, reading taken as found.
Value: 236 mmHg
